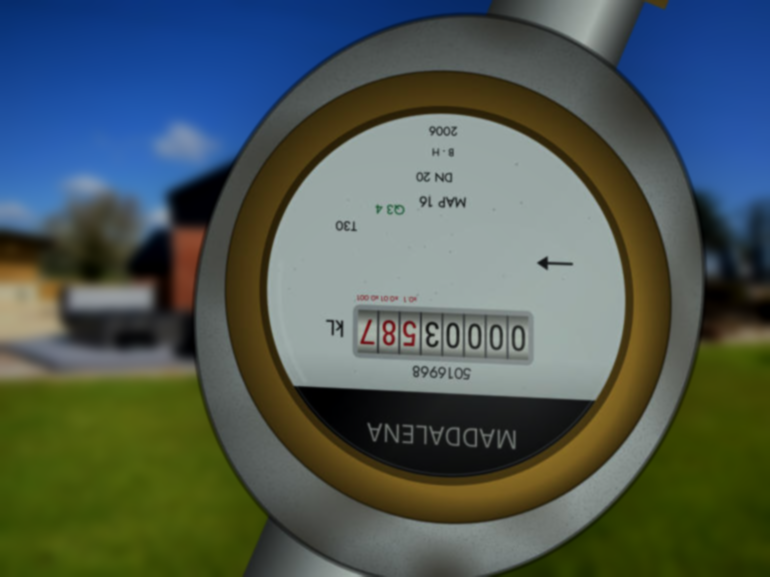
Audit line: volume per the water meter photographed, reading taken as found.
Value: 3.587 kL
